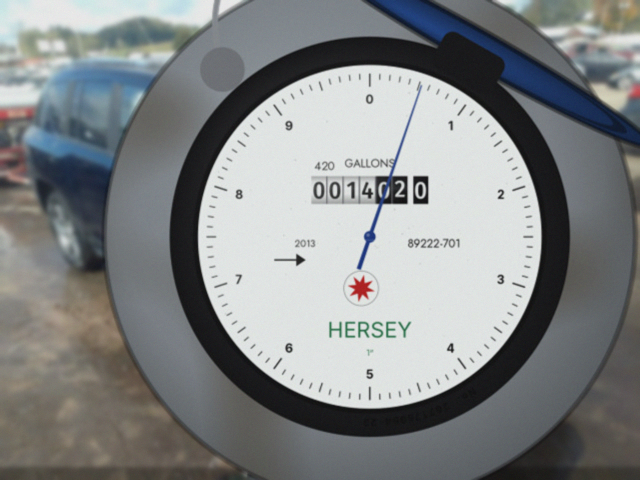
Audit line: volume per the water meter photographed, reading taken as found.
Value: 14020.5 gal
